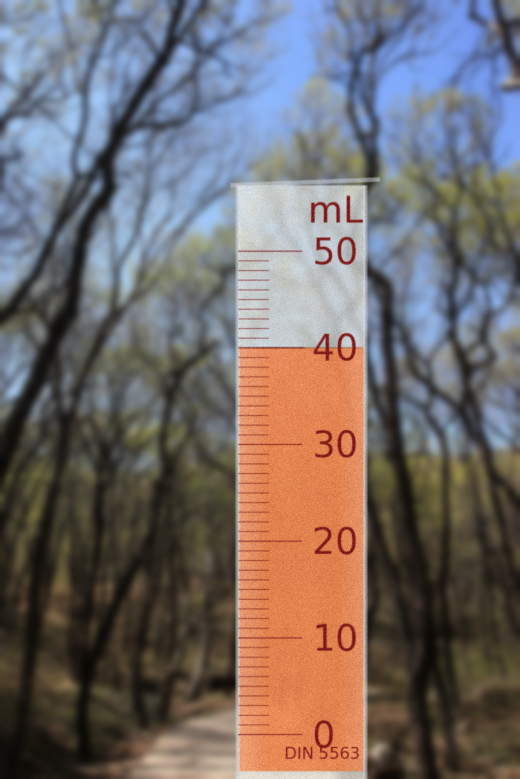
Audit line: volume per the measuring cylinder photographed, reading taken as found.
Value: 40 mL
